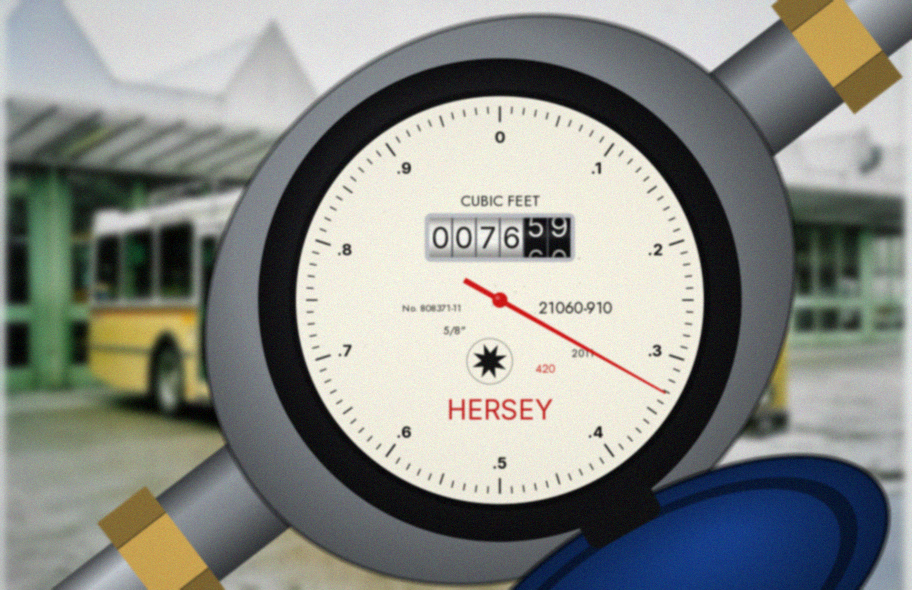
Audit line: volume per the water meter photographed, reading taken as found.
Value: 7659.33 ft³
